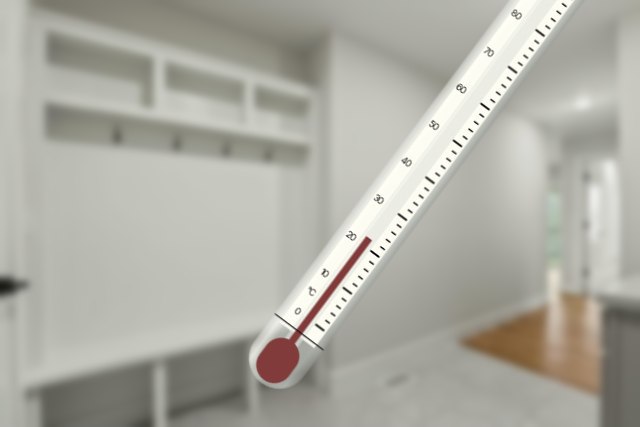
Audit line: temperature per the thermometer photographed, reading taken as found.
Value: 22 °C
